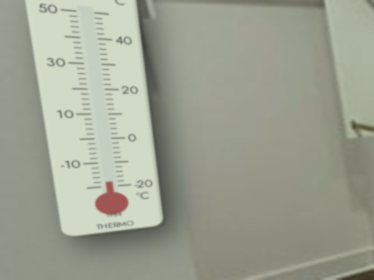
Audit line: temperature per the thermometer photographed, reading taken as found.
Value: -18 °C
